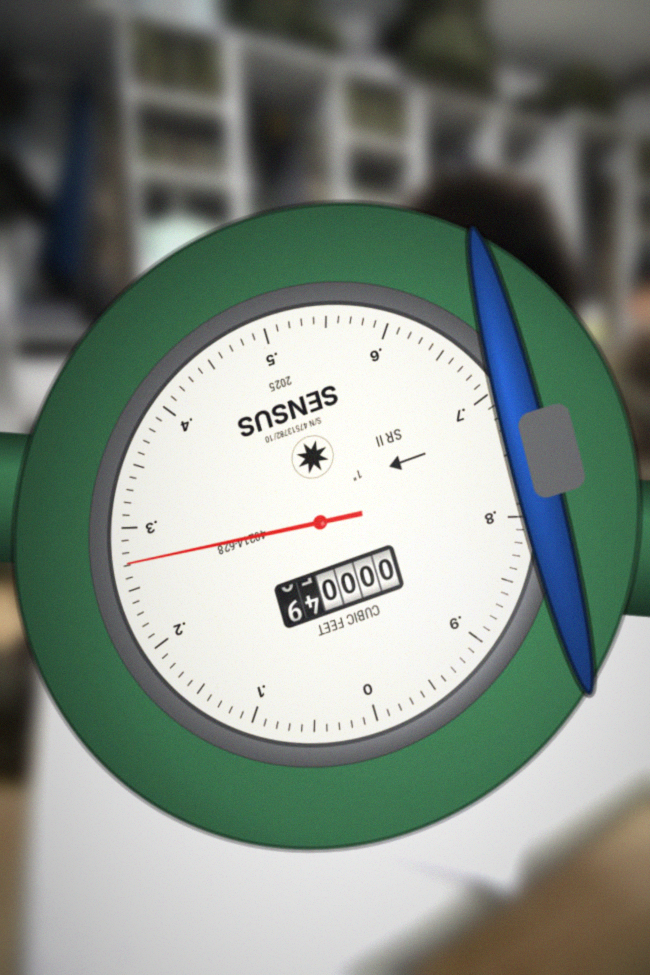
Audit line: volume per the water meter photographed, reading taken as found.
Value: 49.27 ft³
